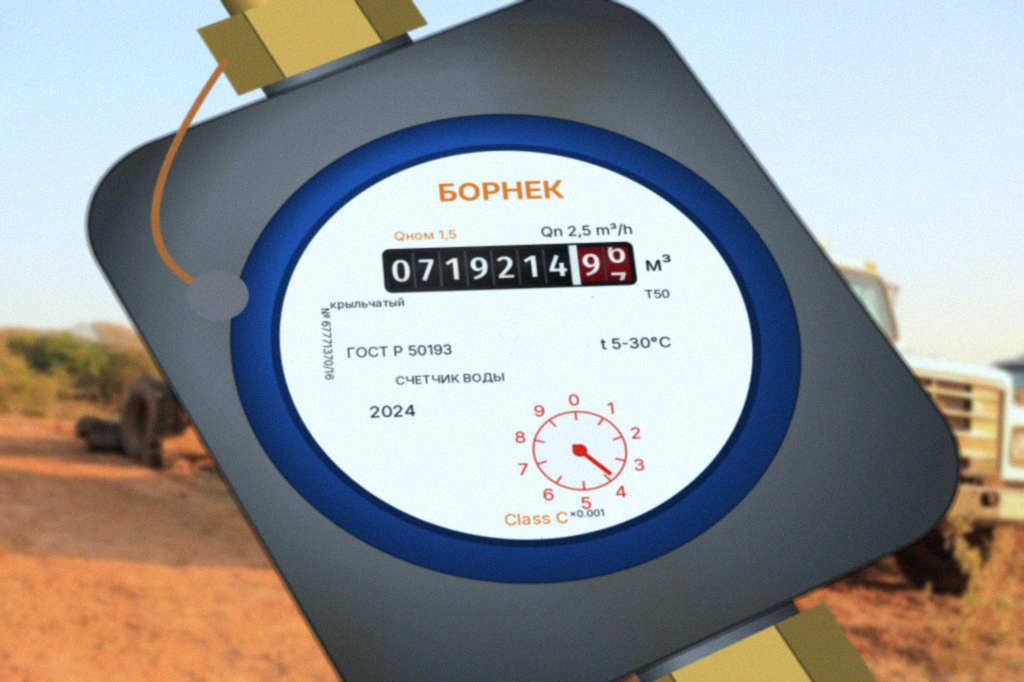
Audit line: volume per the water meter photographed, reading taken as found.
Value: 719214.963 m³
